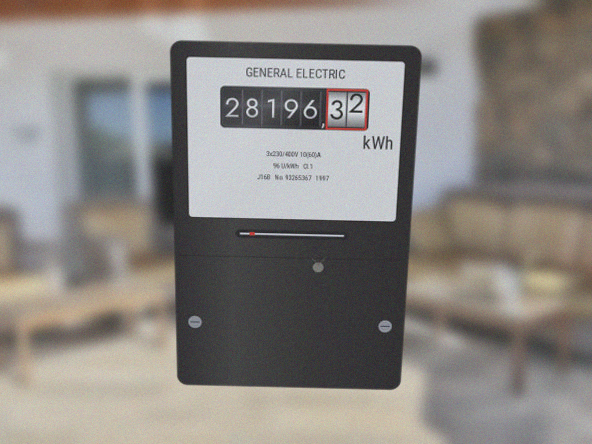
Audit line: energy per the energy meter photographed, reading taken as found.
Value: 28196.32 kWh
